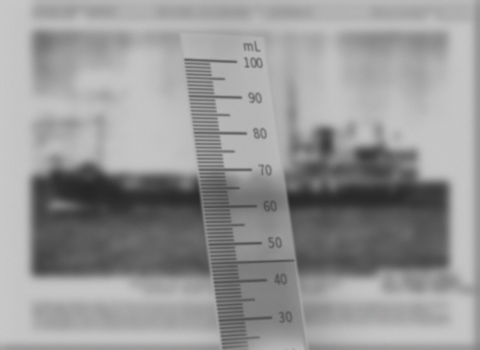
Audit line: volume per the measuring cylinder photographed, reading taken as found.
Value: 45 mL
